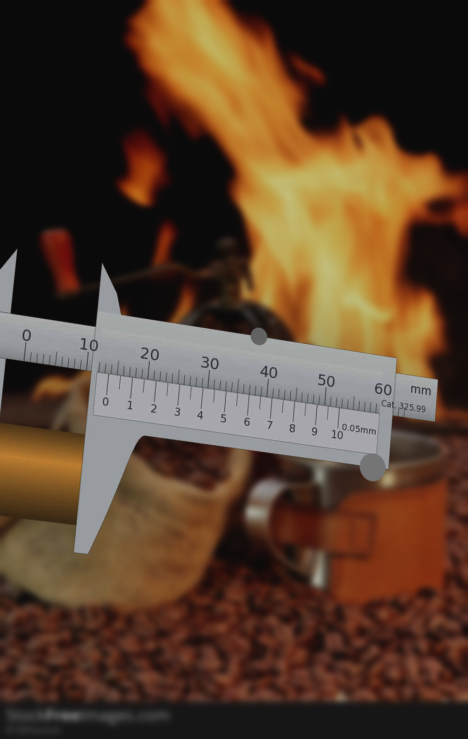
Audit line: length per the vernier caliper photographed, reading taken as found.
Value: 13.6 mm
